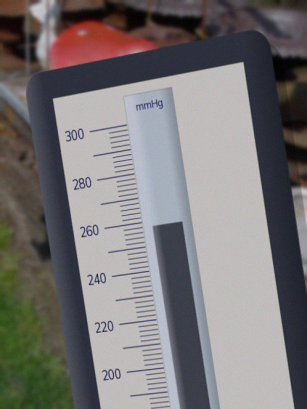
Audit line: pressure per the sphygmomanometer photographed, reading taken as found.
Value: 258 mmHg
